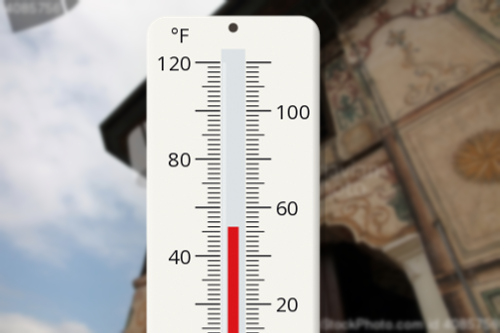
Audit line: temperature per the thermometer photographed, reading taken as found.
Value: 52 °F
